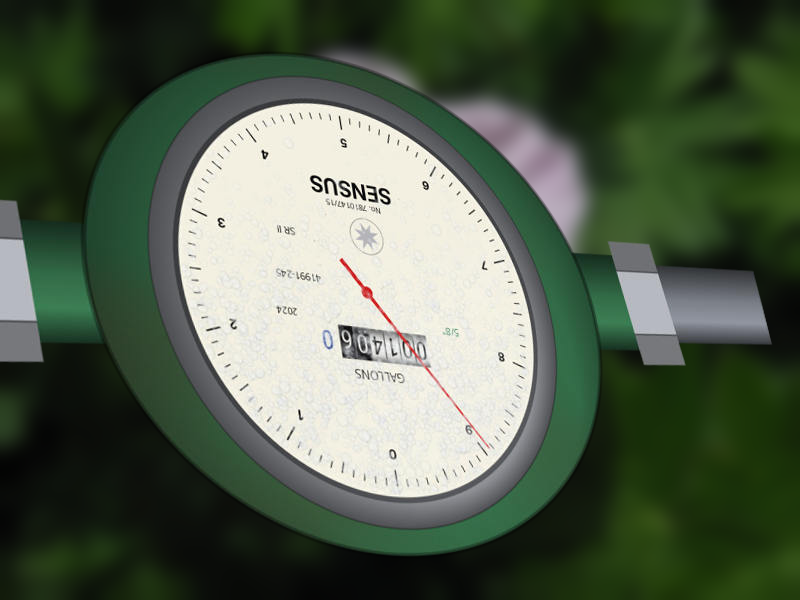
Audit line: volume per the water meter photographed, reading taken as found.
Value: 14058.9 gal
